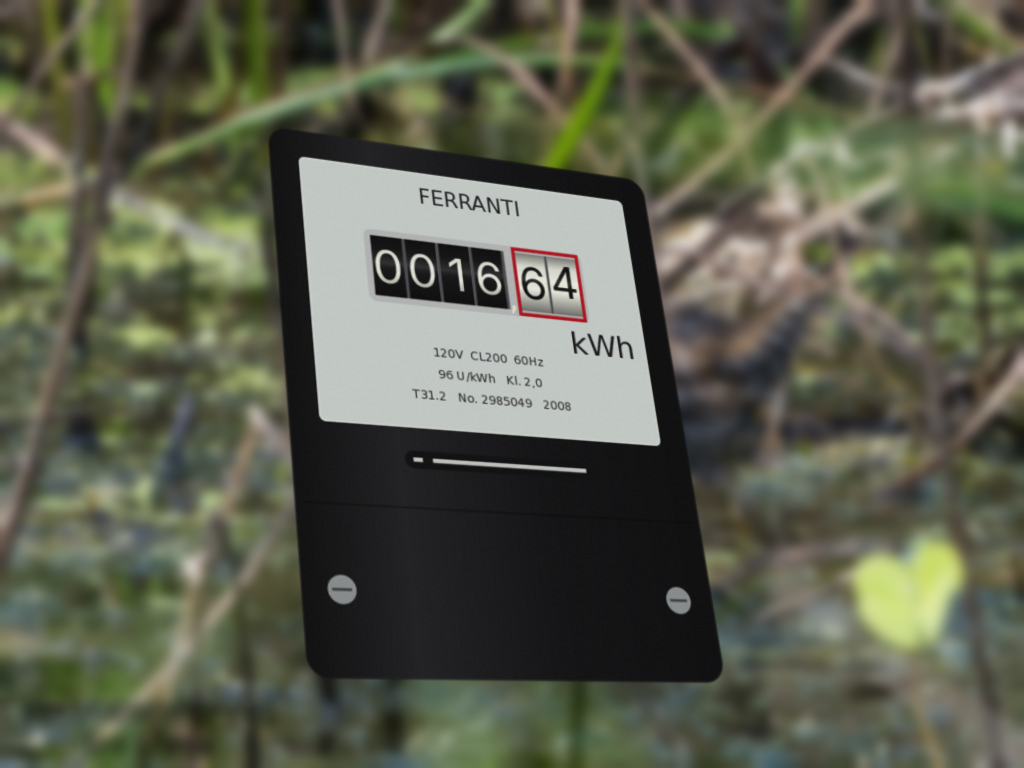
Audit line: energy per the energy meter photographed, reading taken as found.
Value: 16.64 kWh
